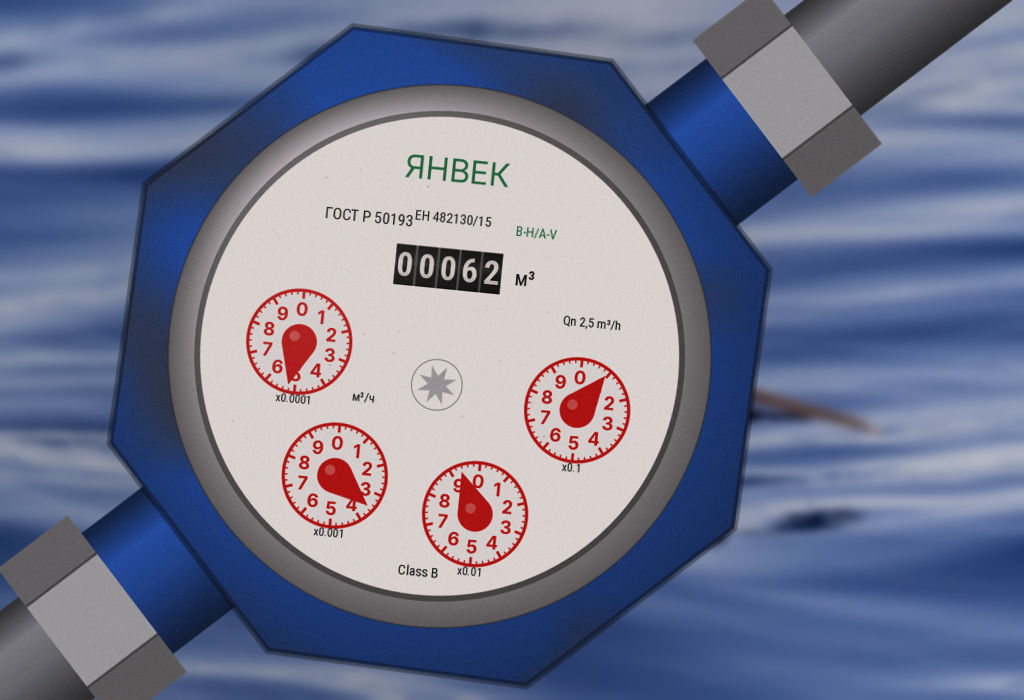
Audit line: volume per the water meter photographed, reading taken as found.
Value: 62.0935 m³
